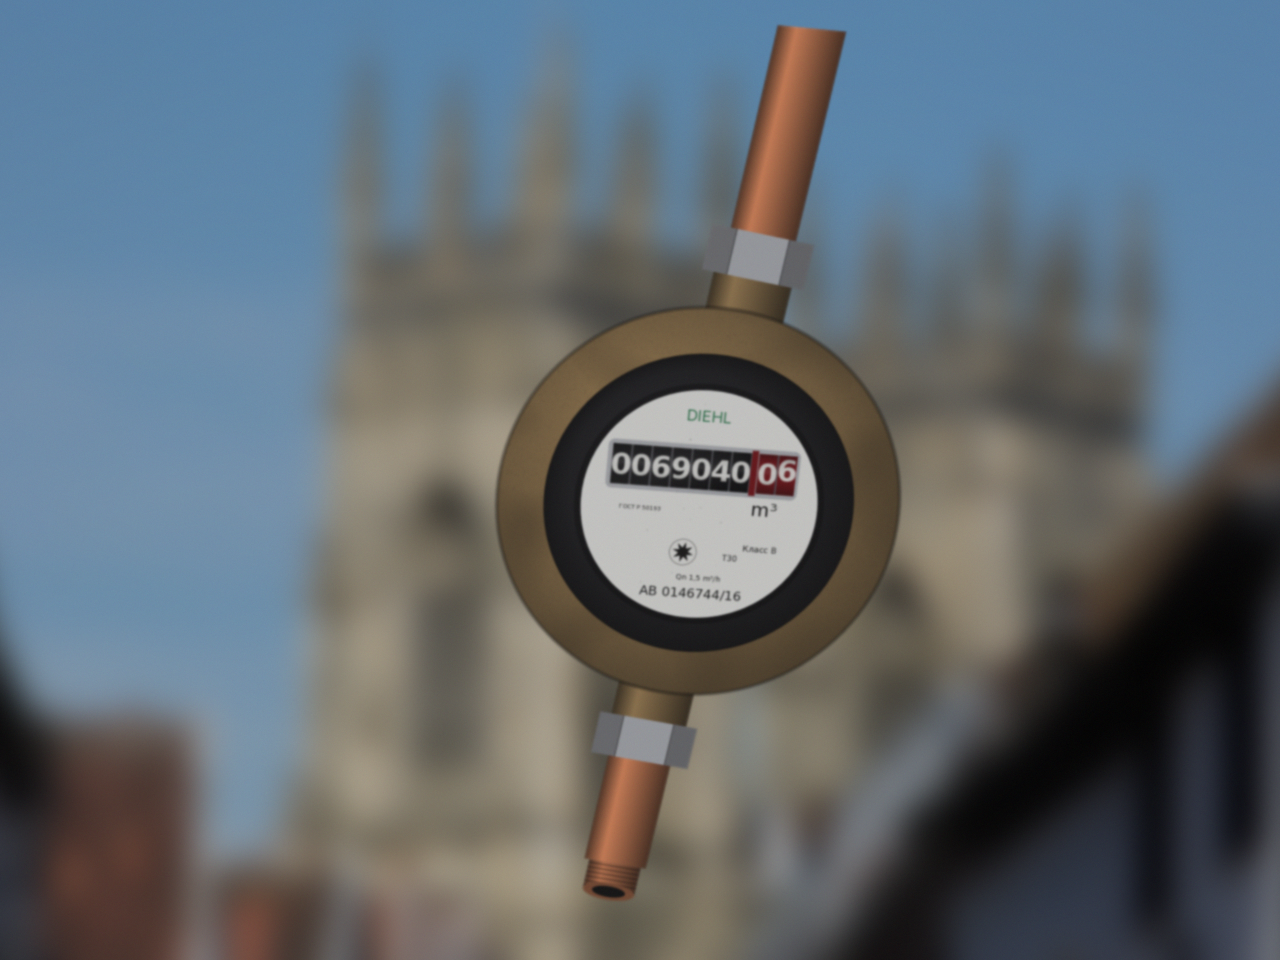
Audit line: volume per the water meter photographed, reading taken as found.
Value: 69040.06 m³
